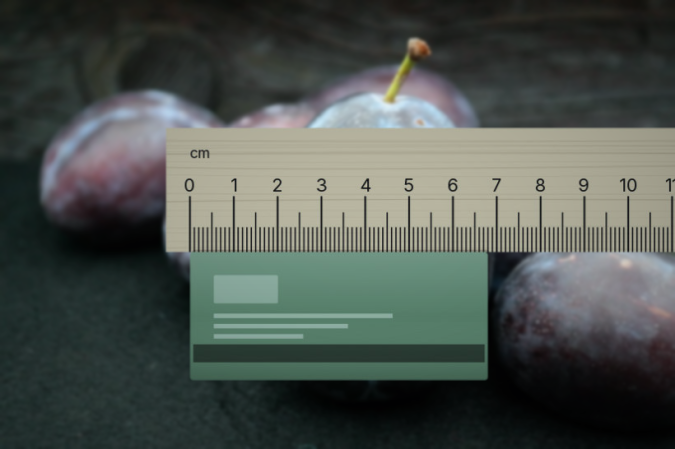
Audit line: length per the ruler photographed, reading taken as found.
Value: 6.8 cm
